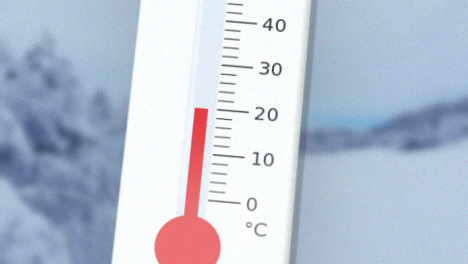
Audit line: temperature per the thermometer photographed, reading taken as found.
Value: 20 °C
